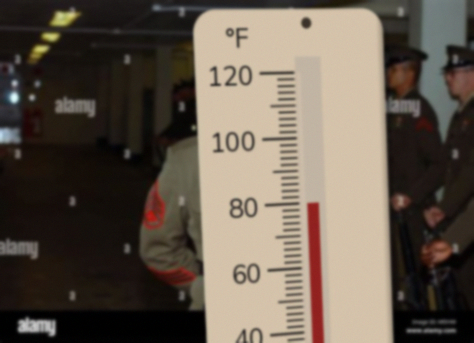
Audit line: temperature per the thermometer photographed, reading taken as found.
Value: 80 °F
